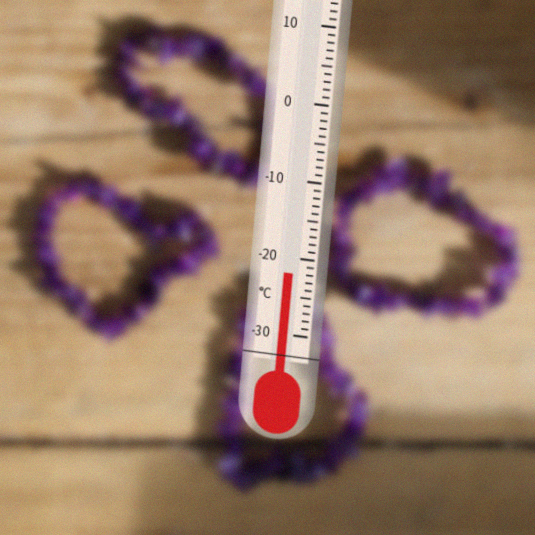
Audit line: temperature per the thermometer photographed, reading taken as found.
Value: -22 °C
